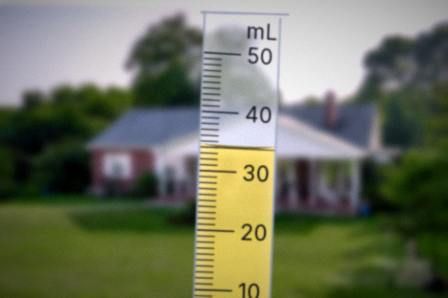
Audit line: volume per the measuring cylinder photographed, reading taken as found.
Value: 34 mL
